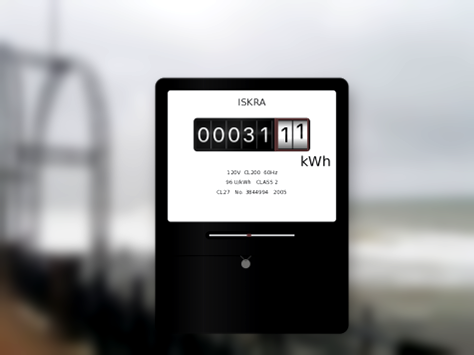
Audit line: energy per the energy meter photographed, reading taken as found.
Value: 31.11 kWh
